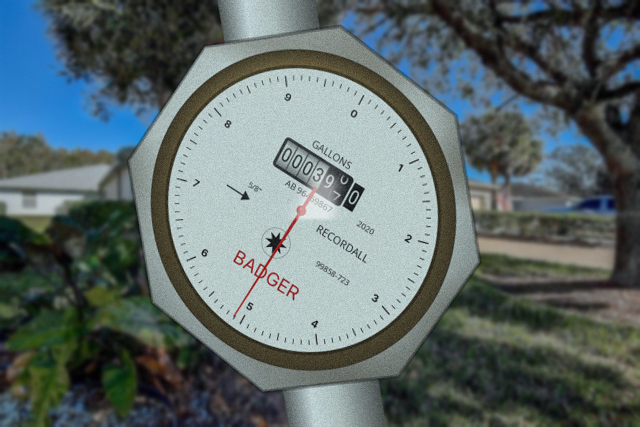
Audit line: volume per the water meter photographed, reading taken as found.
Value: 3965.1 gal
